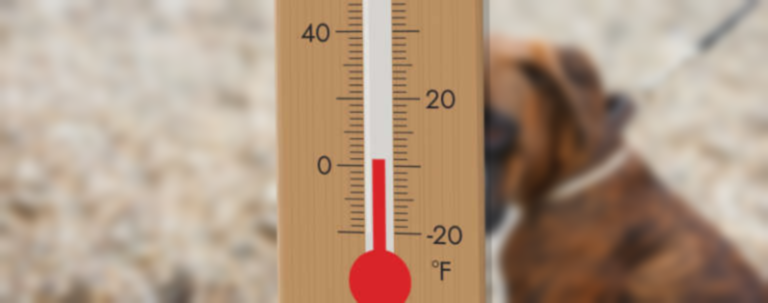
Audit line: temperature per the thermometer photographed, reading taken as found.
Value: 2 °F
